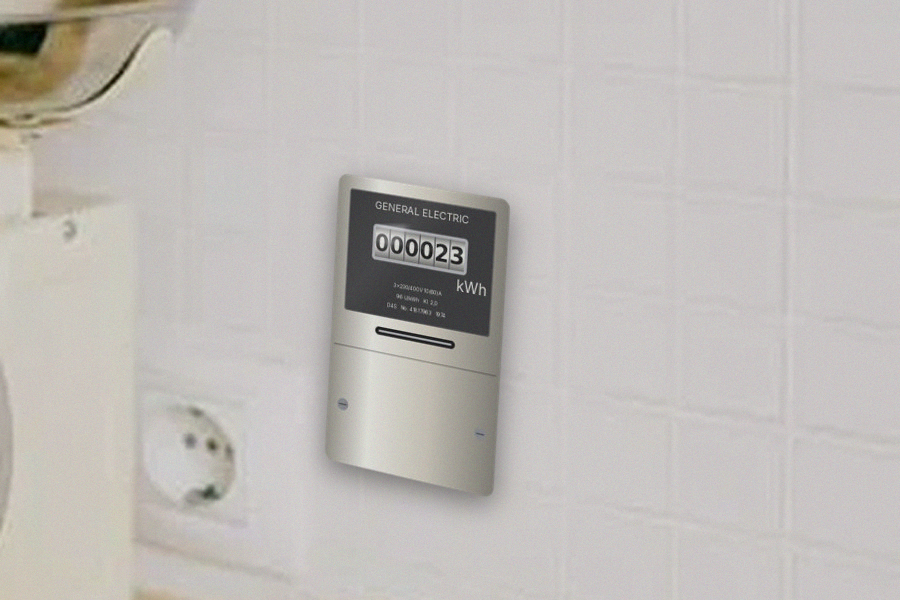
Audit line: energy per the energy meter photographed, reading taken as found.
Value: 23 kWh
